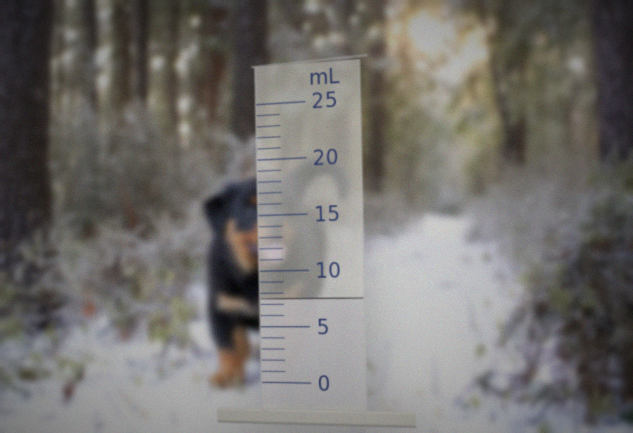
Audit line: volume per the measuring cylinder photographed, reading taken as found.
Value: 7.5 mL
